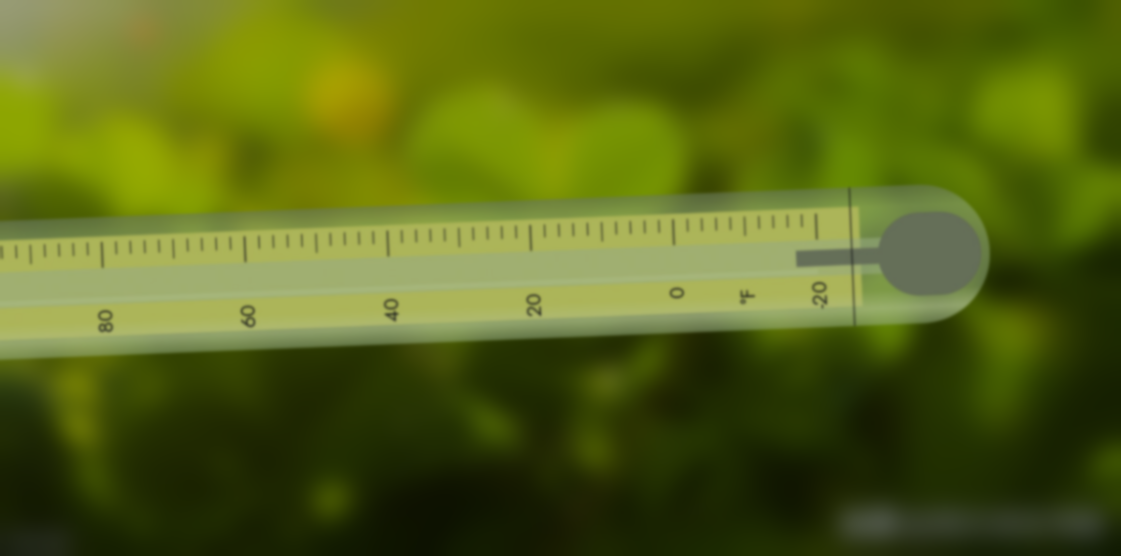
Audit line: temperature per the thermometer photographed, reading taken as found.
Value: -17 °F
